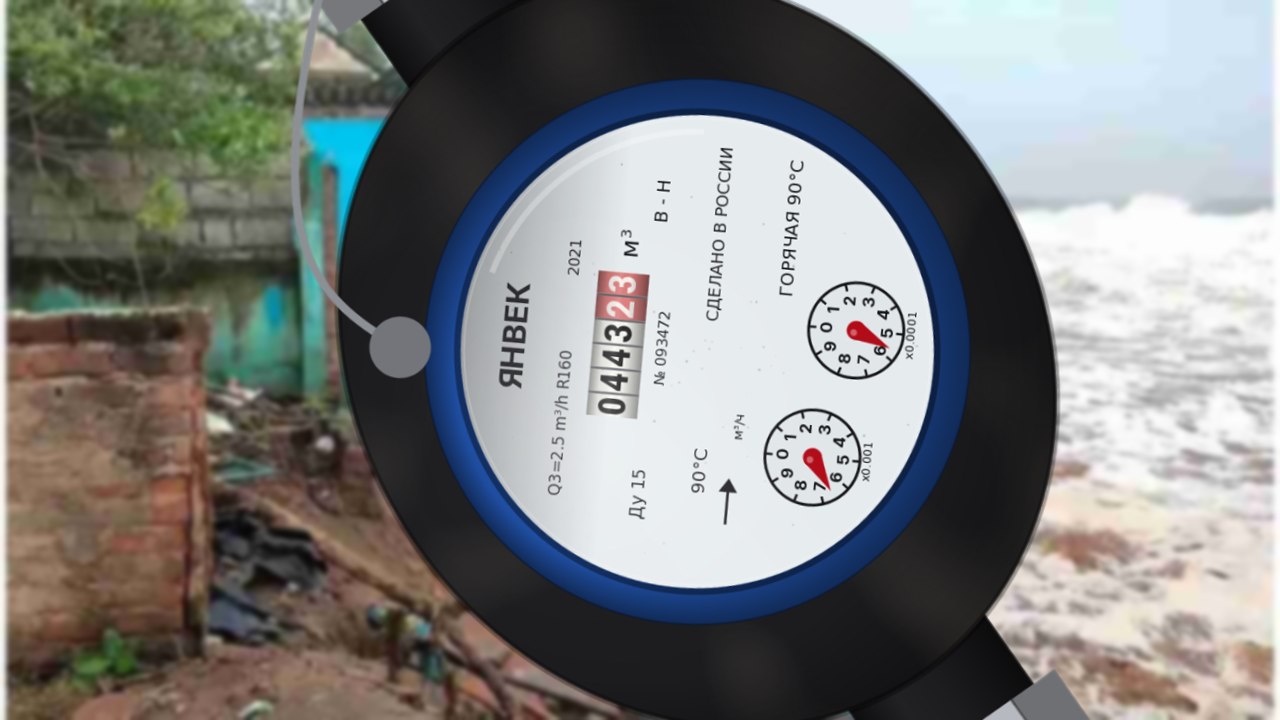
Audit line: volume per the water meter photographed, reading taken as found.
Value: 443.2365 m³
